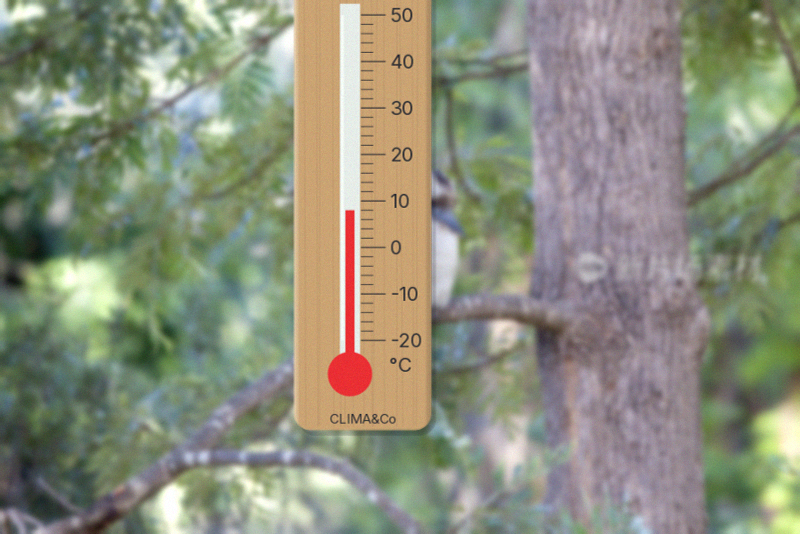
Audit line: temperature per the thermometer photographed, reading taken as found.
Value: 8 °C
